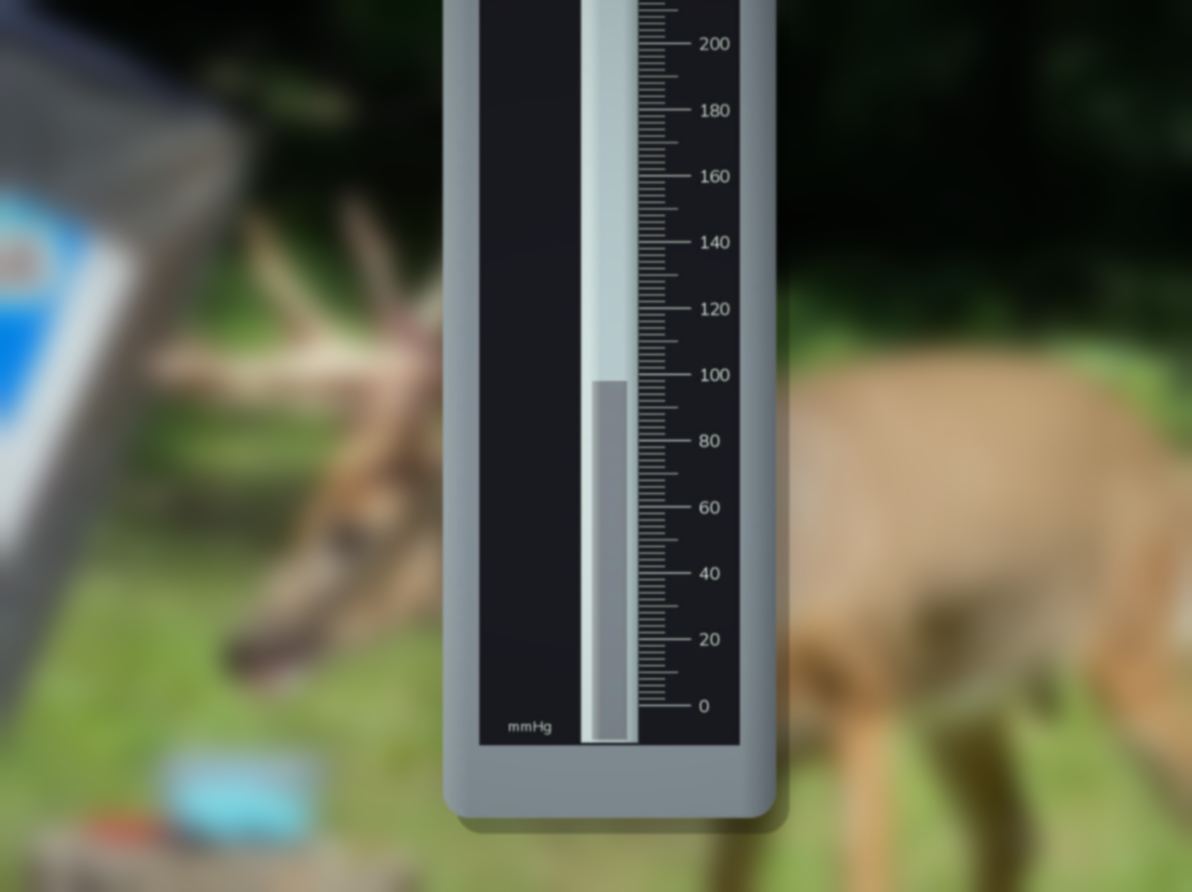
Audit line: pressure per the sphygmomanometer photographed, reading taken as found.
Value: 98 mmHg
